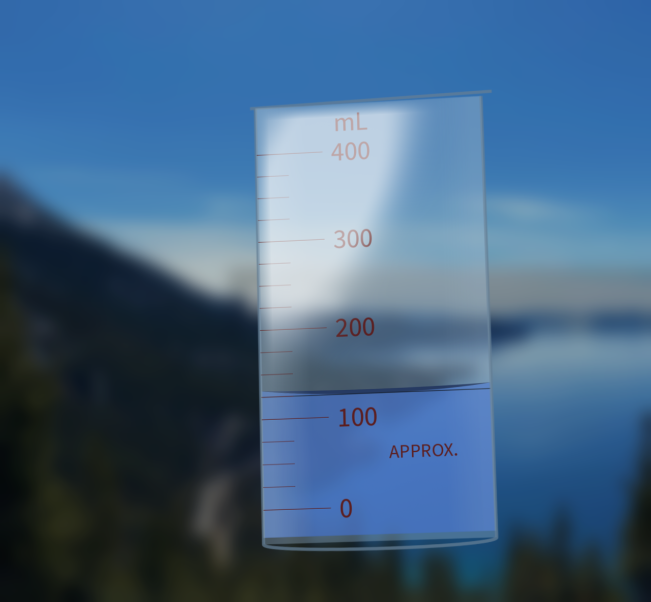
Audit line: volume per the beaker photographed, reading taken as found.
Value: 125 mL
